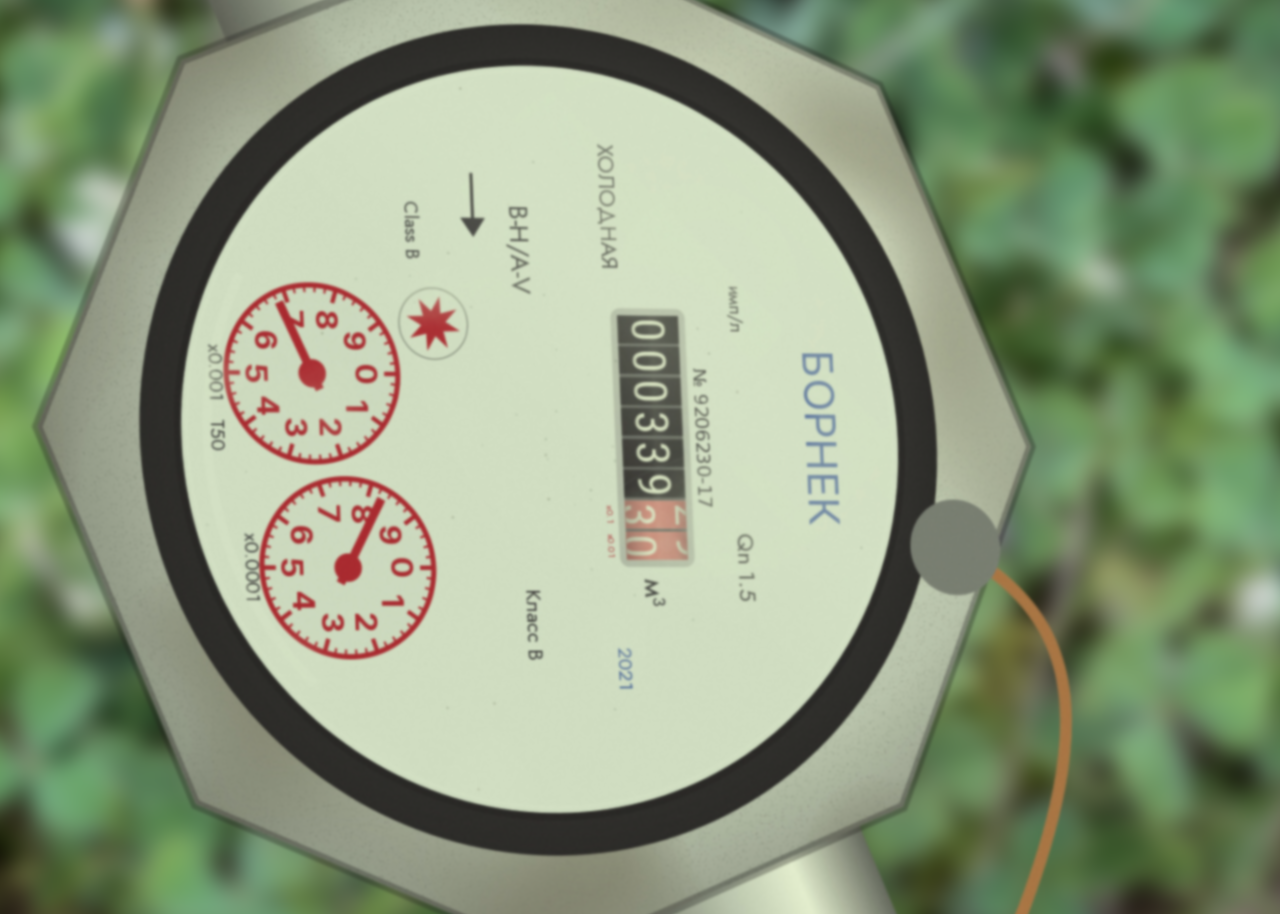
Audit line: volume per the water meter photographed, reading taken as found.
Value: 339.2968 m³
